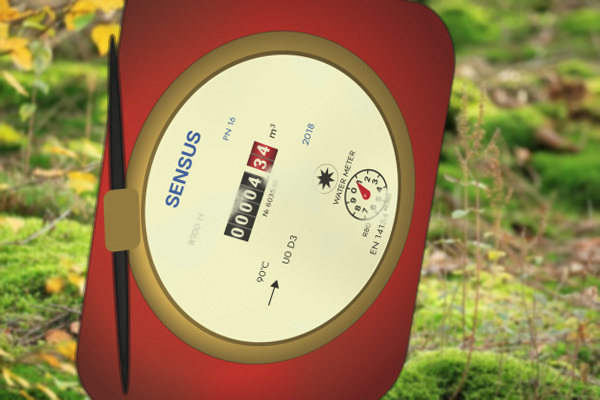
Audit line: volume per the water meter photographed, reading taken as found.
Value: 4.340 m³
